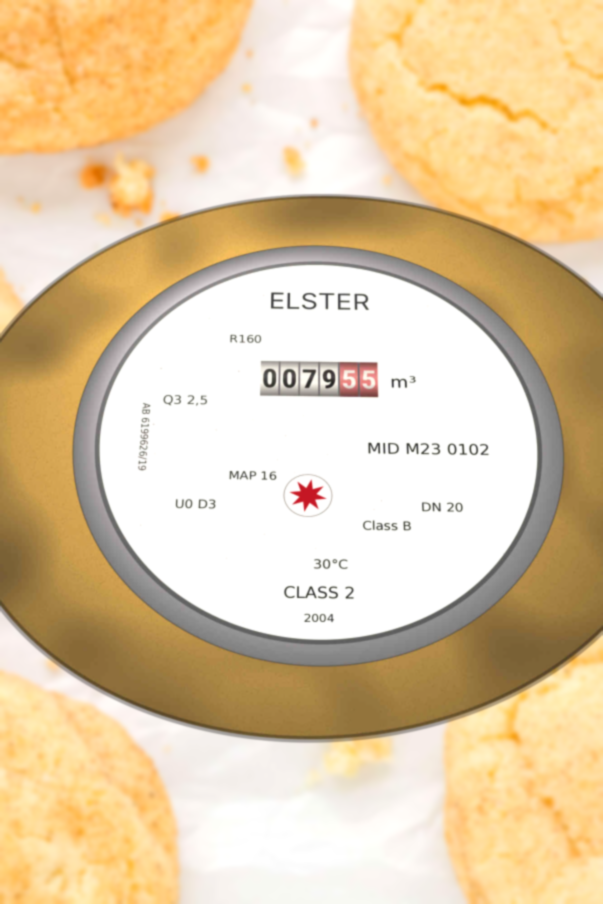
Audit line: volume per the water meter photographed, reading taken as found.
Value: 79.55 m³
